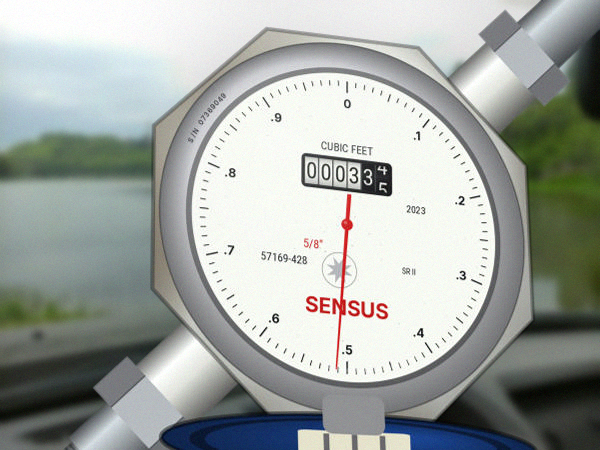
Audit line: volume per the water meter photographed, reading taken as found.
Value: 334.51 ft³
